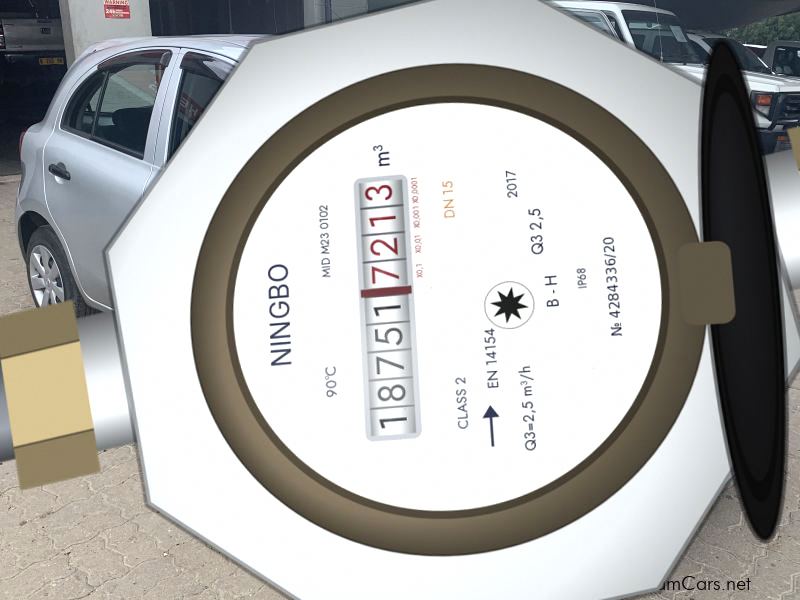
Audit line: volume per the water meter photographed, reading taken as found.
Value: 18751.7213 m³
